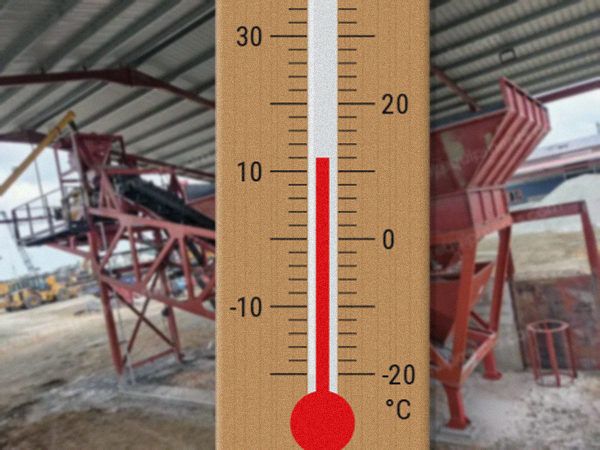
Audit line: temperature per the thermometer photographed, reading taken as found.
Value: 12 °C
